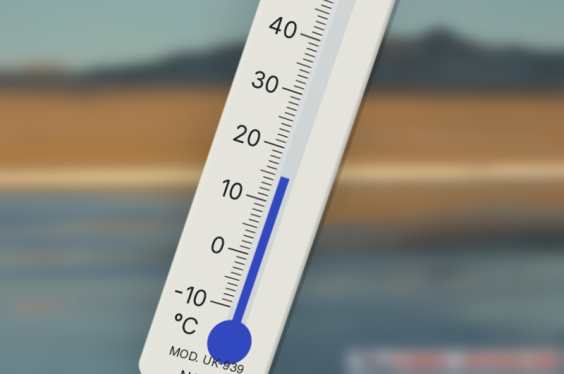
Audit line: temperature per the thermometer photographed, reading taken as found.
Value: 15 °C
